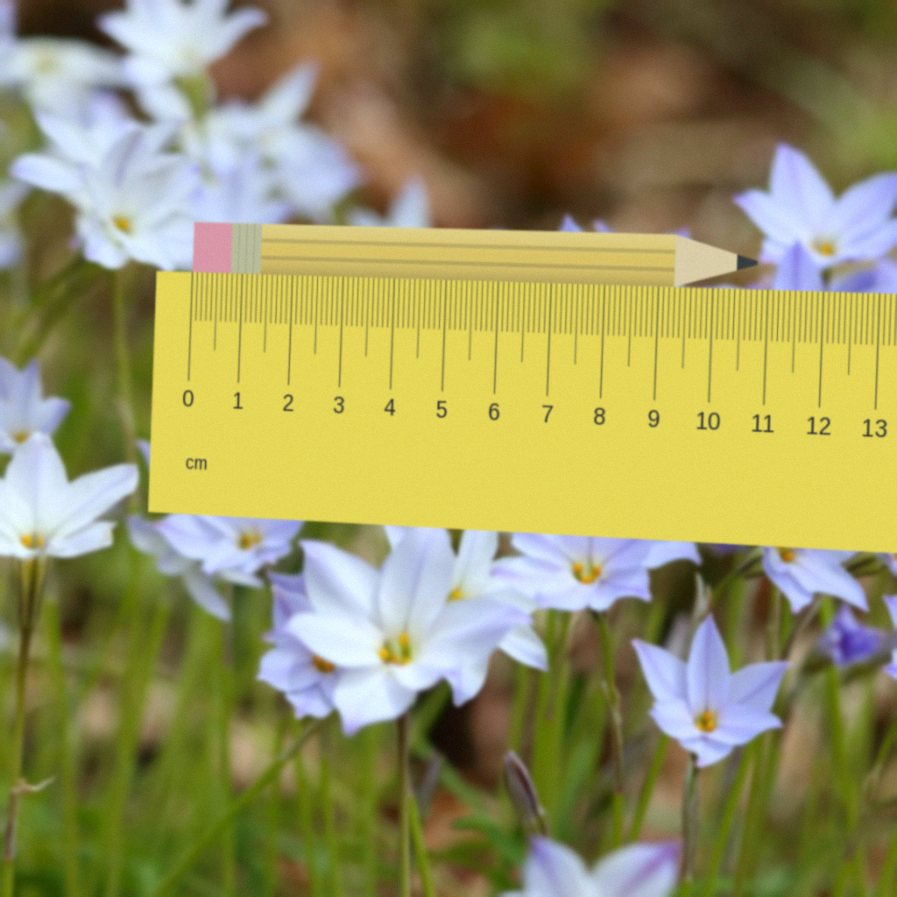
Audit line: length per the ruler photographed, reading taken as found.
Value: 10.8 cm
